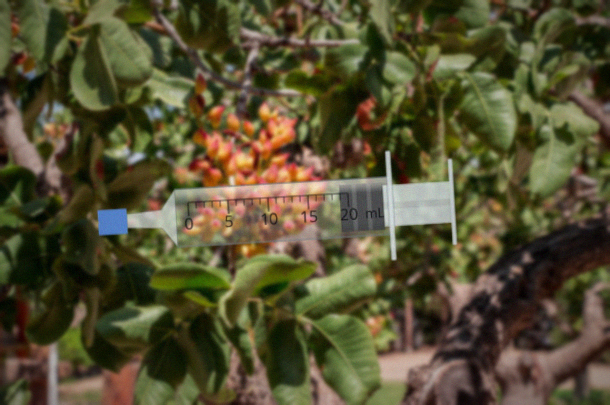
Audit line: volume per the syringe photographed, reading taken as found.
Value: 19 mL
